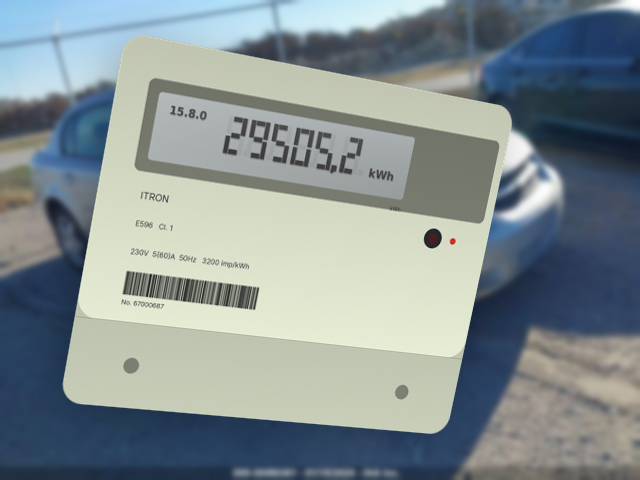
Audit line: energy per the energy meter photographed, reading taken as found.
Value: 29505.2 kWh
